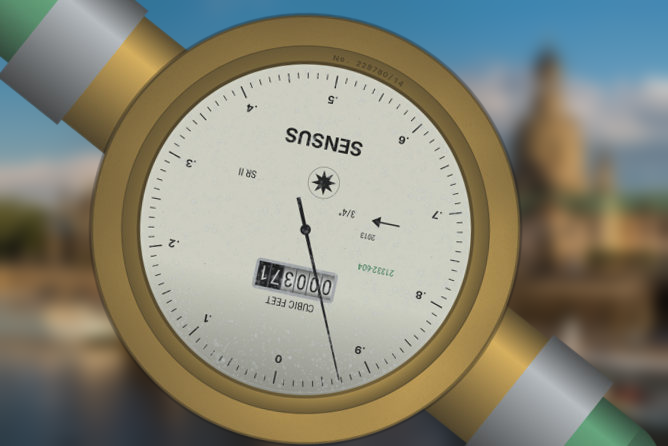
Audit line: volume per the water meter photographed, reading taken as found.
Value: 370.93 ft³
